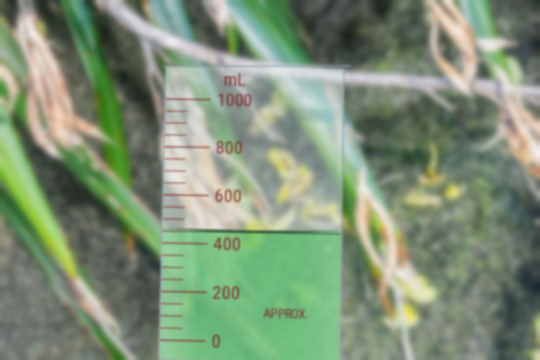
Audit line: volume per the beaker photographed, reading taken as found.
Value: 450 mL
